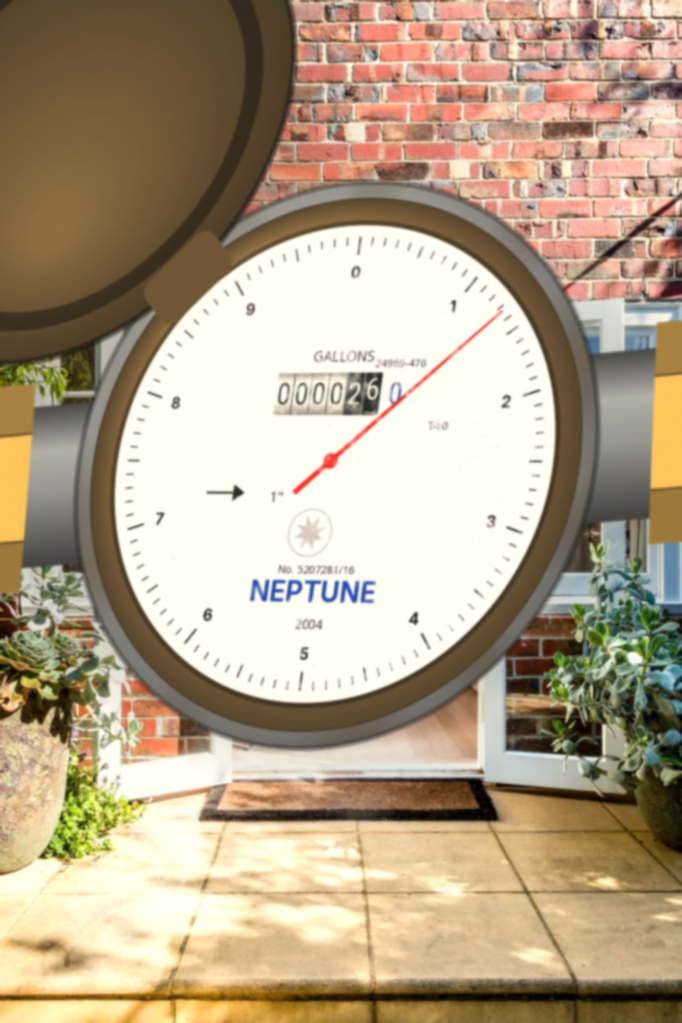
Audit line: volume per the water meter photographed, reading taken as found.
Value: 261.3 gal
